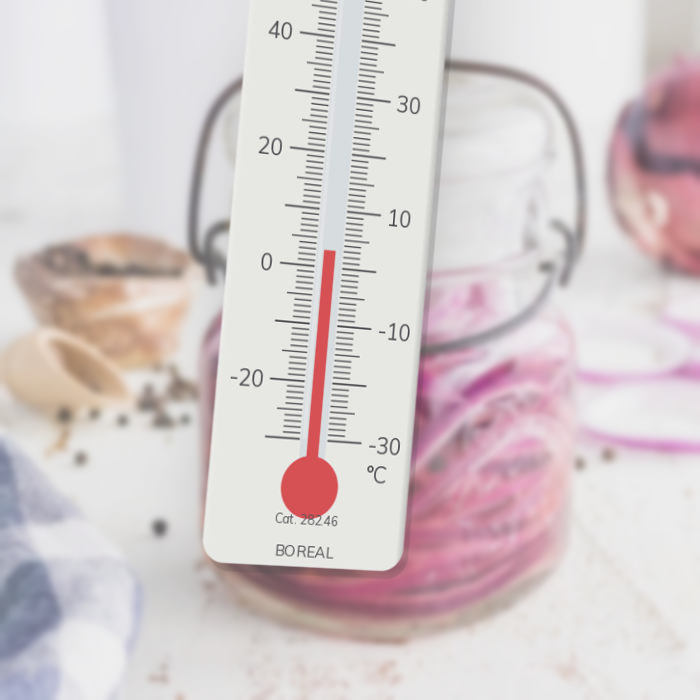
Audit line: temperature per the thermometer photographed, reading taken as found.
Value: 3 °C
